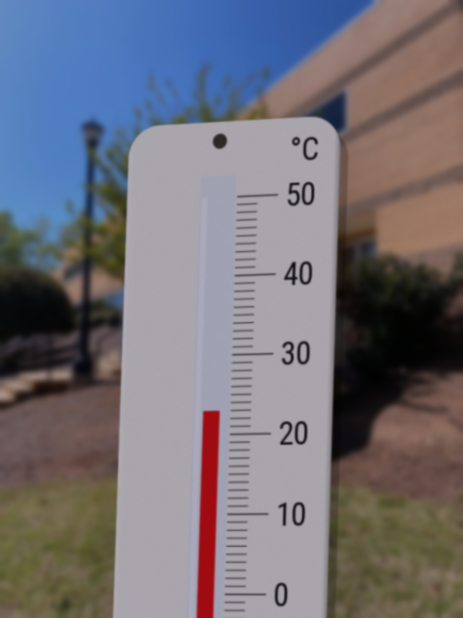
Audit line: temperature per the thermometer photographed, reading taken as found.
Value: 23 °C
